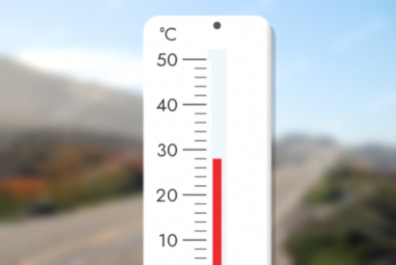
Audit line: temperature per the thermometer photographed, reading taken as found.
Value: 28 °C
